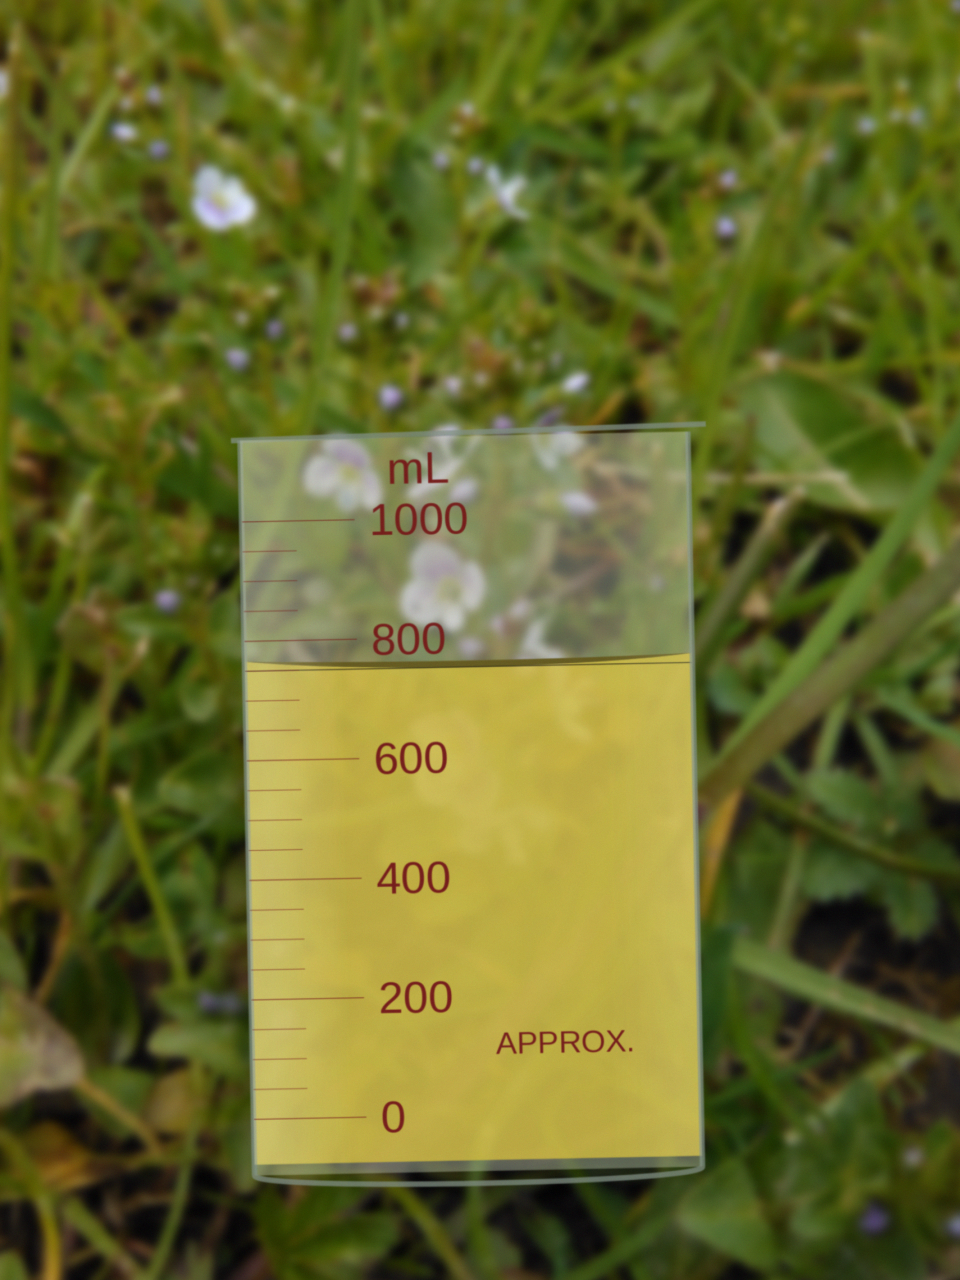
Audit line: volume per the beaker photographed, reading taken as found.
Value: 750 mL
